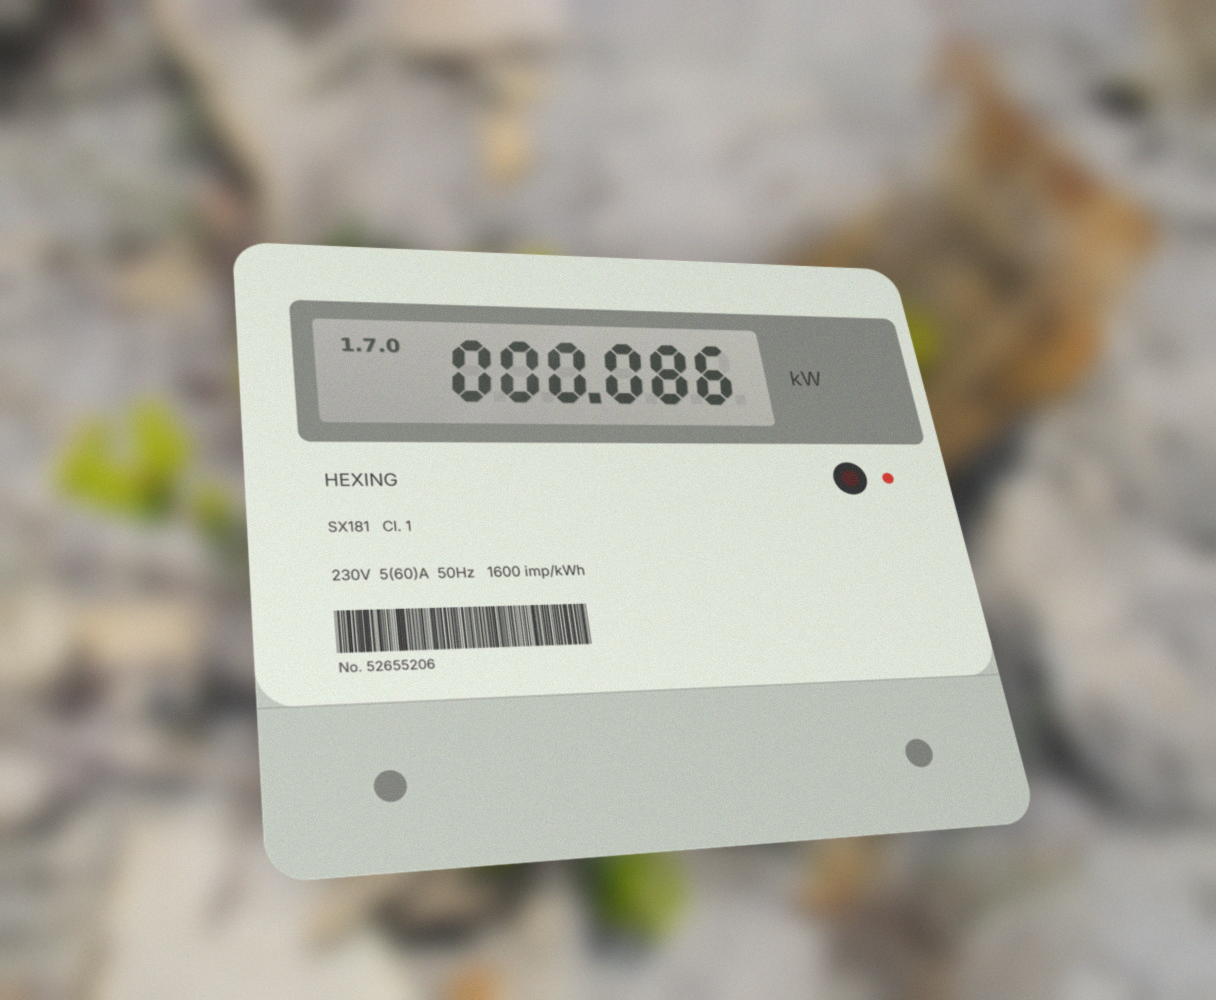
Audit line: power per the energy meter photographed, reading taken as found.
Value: 0.086 kW
